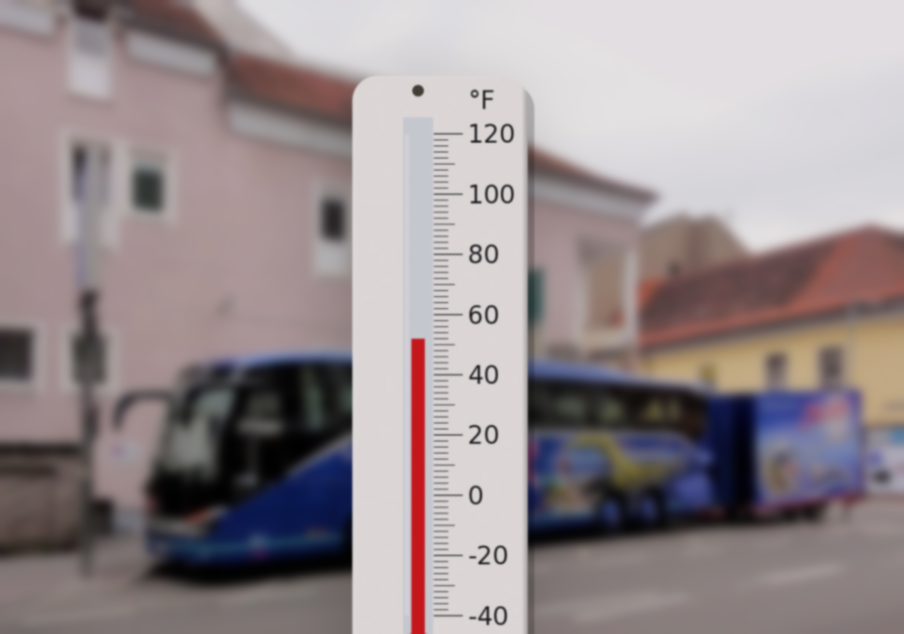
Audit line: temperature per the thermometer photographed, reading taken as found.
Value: 52 °F
